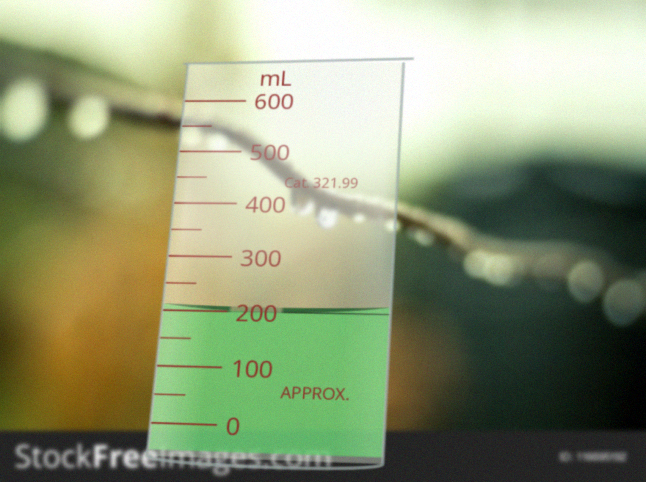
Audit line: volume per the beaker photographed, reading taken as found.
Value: 200 mL
